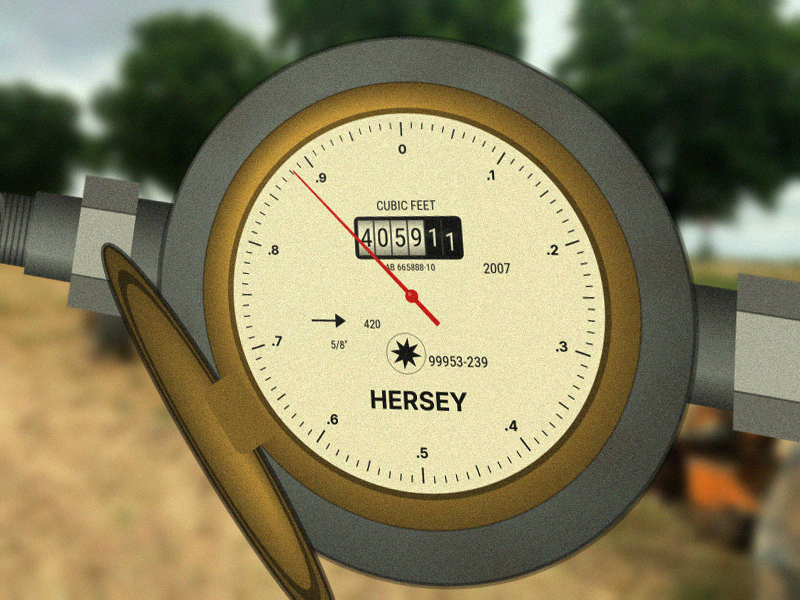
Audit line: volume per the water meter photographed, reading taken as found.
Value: 405910.88 ft³
